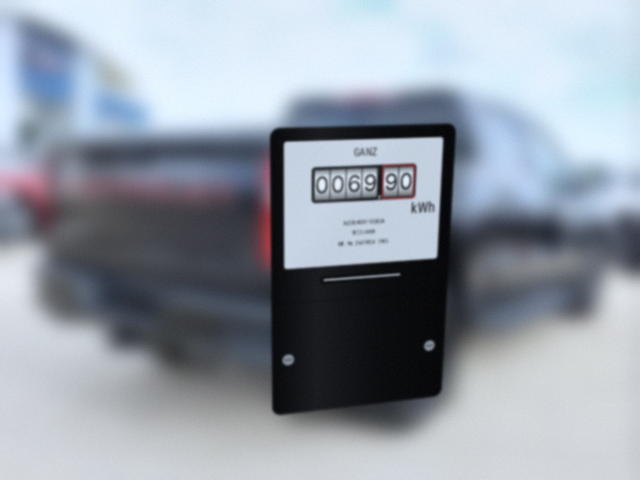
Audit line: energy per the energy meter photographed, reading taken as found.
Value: 69.90 kWh
